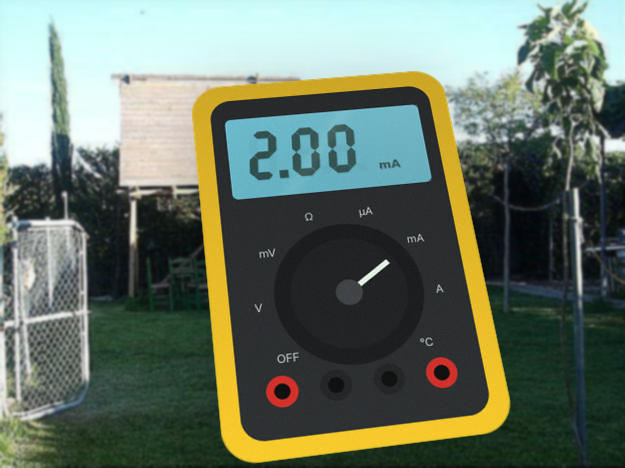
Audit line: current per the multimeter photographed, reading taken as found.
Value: 2.00 mA
